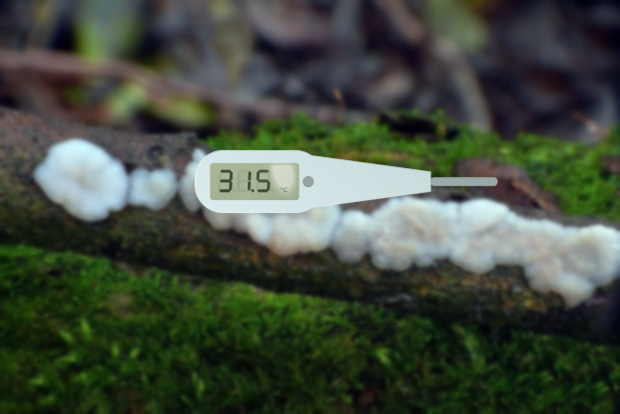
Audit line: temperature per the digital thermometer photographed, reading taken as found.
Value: 31.5 °C
